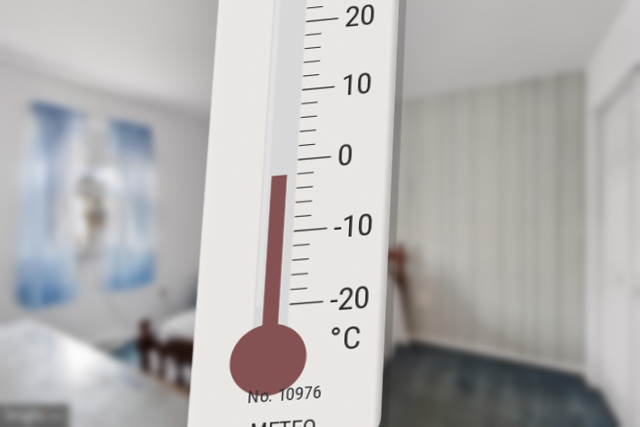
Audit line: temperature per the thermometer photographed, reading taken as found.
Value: -2 °C
